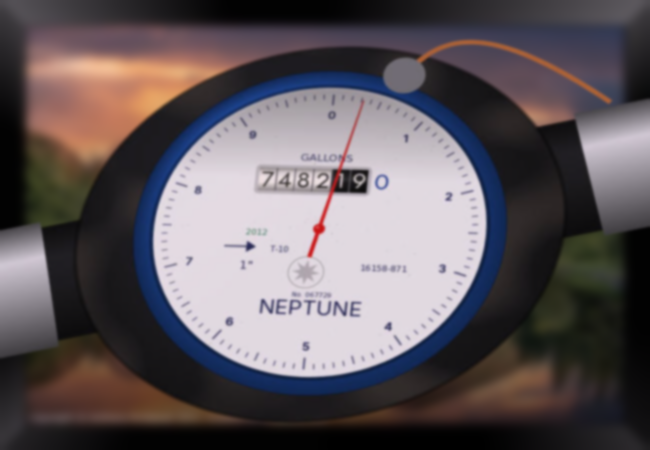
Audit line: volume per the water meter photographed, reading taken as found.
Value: 7482190.3 gal
